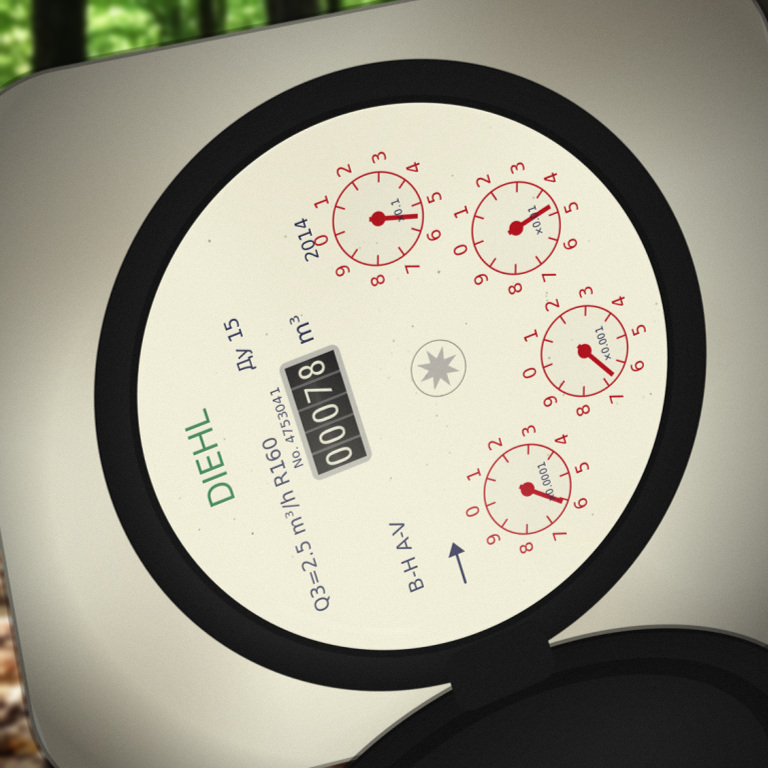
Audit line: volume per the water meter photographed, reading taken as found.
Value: 78.5466 m³
